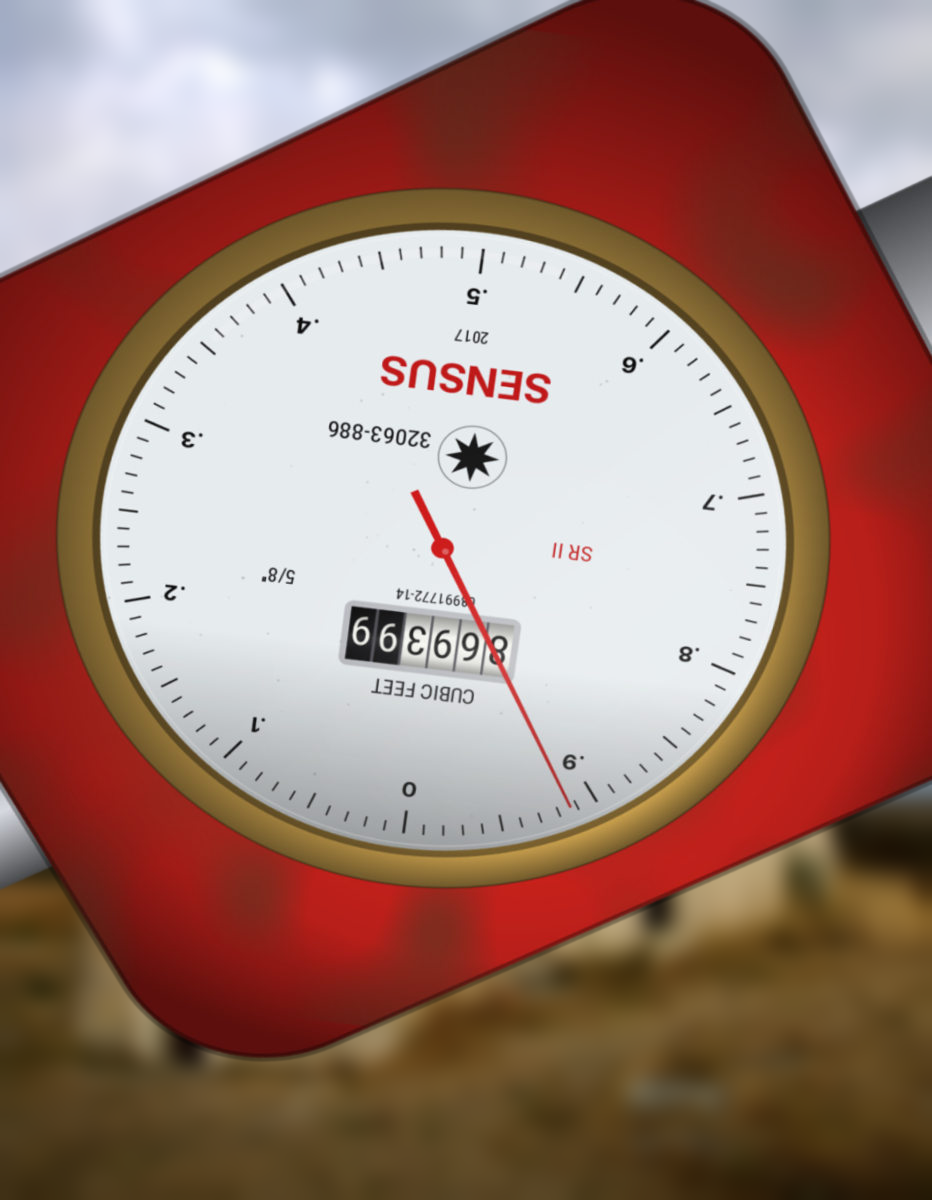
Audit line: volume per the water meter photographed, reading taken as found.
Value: 869398.91 ft³
